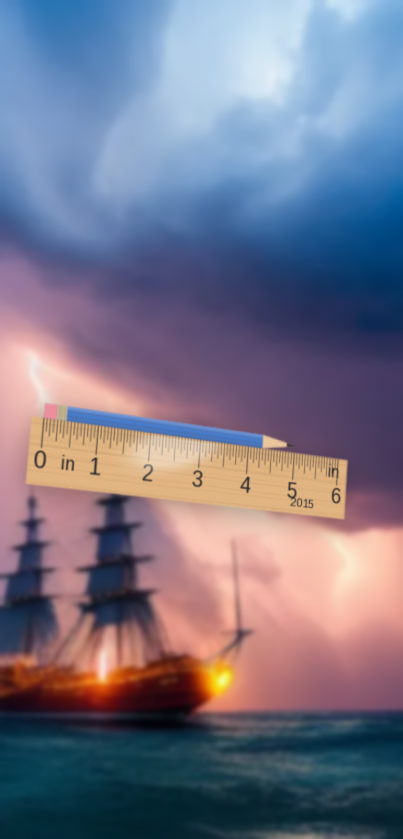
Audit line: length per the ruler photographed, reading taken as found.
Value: 5 in
